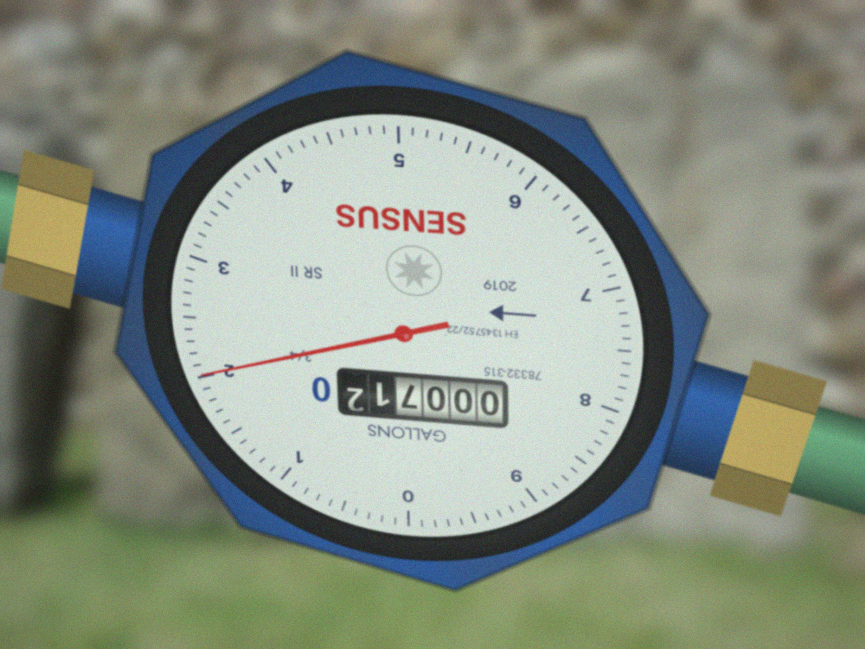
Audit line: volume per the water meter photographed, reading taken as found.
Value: 7122.0 gal
